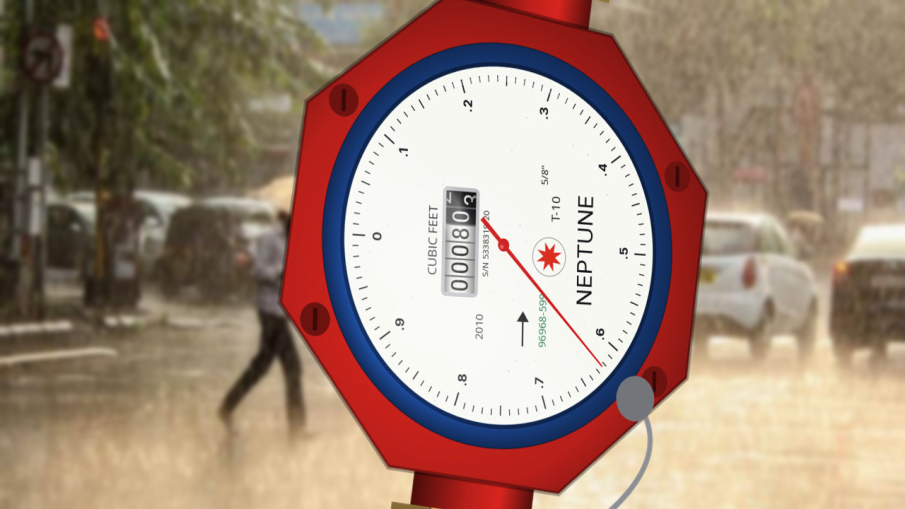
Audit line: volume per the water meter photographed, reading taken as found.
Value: 802.62 ft³
